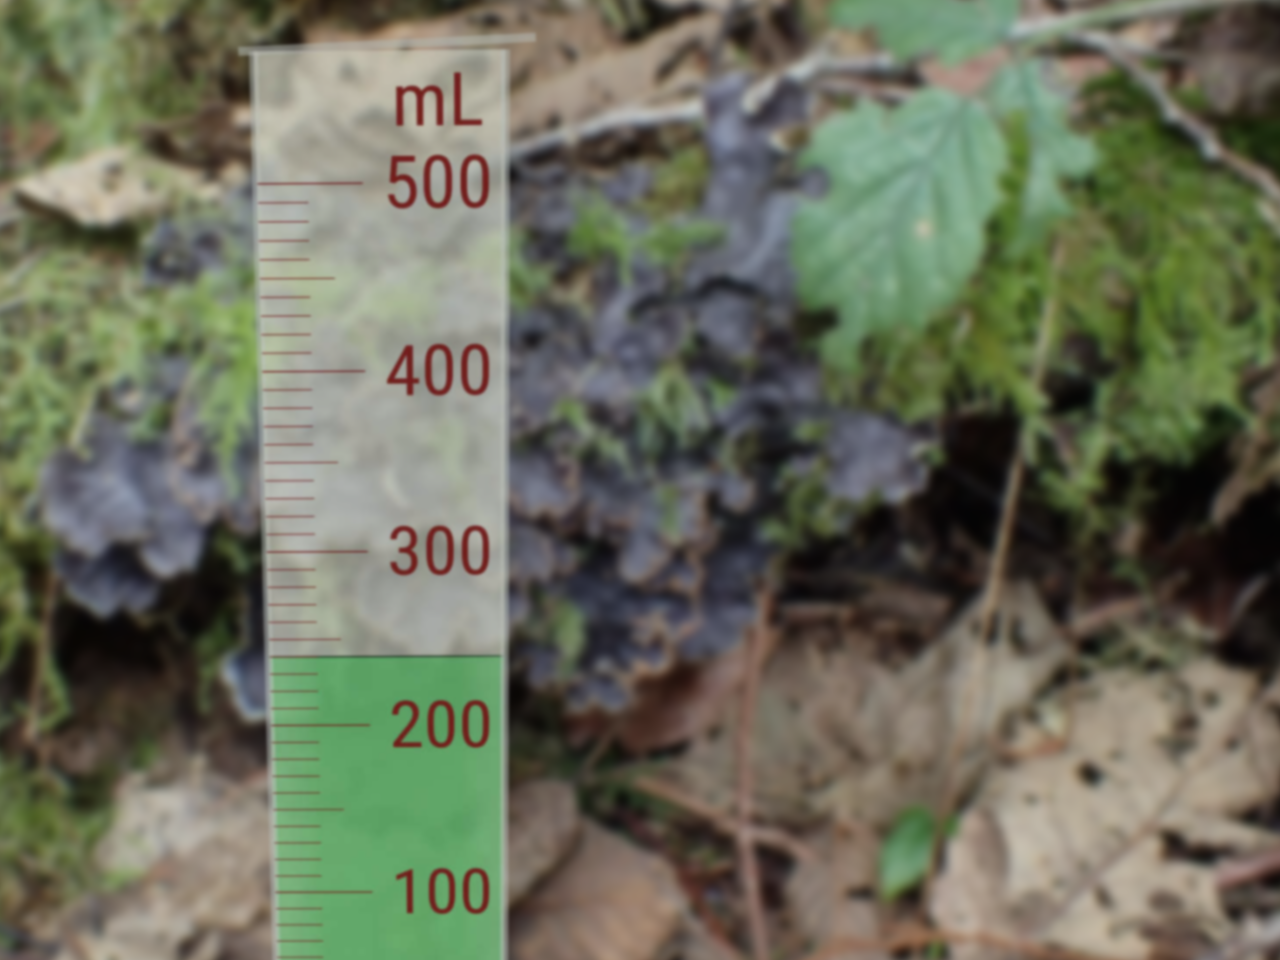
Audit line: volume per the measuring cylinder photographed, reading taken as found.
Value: 240 mL
